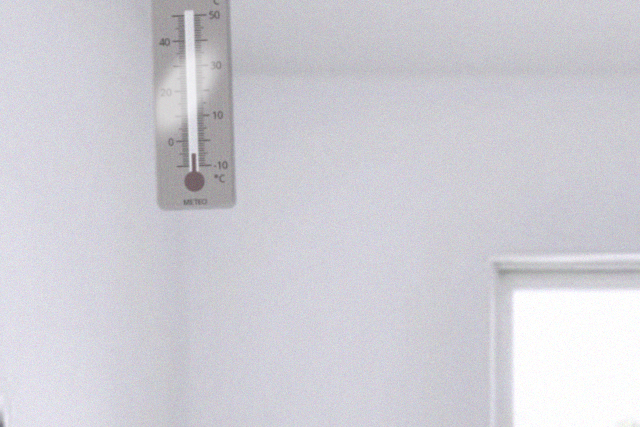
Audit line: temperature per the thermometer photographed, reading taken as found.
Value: -5 °C
